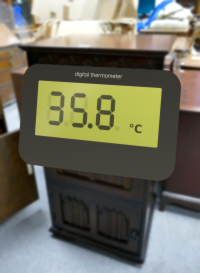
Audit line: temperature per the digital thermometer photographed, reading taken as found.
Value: 35.8 °C
